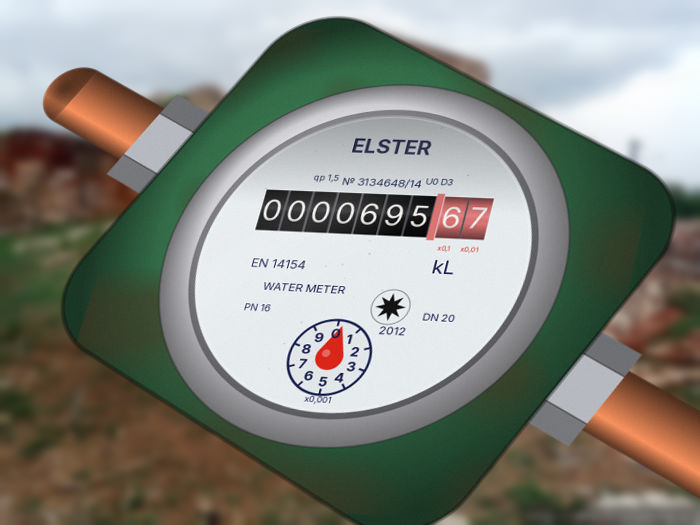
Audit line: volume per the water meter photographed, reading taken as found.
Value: 695.670 kL
